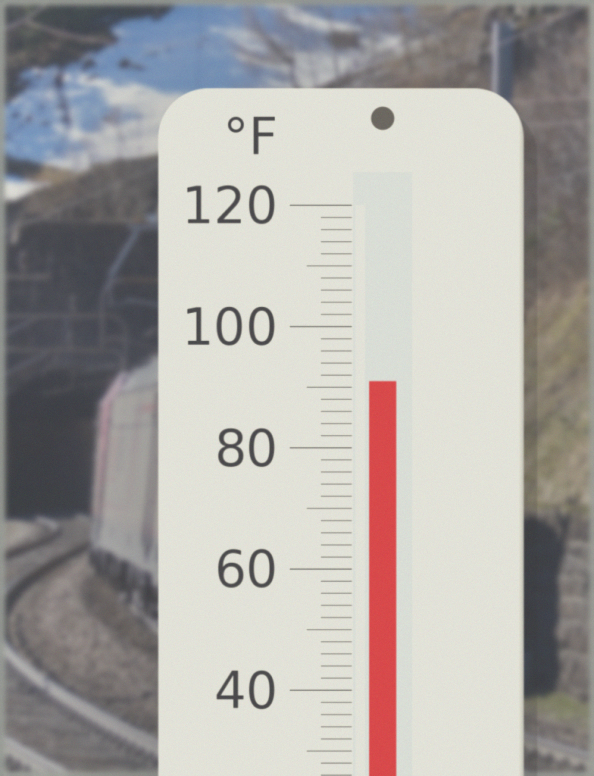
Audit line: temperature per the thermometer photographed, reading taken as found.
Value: 91 °F
